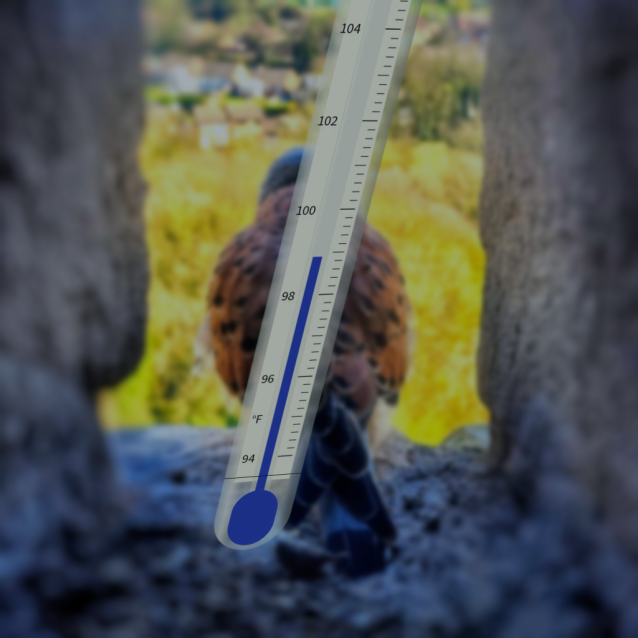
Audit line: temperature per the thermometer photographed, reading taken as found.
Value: 98.9 °F
